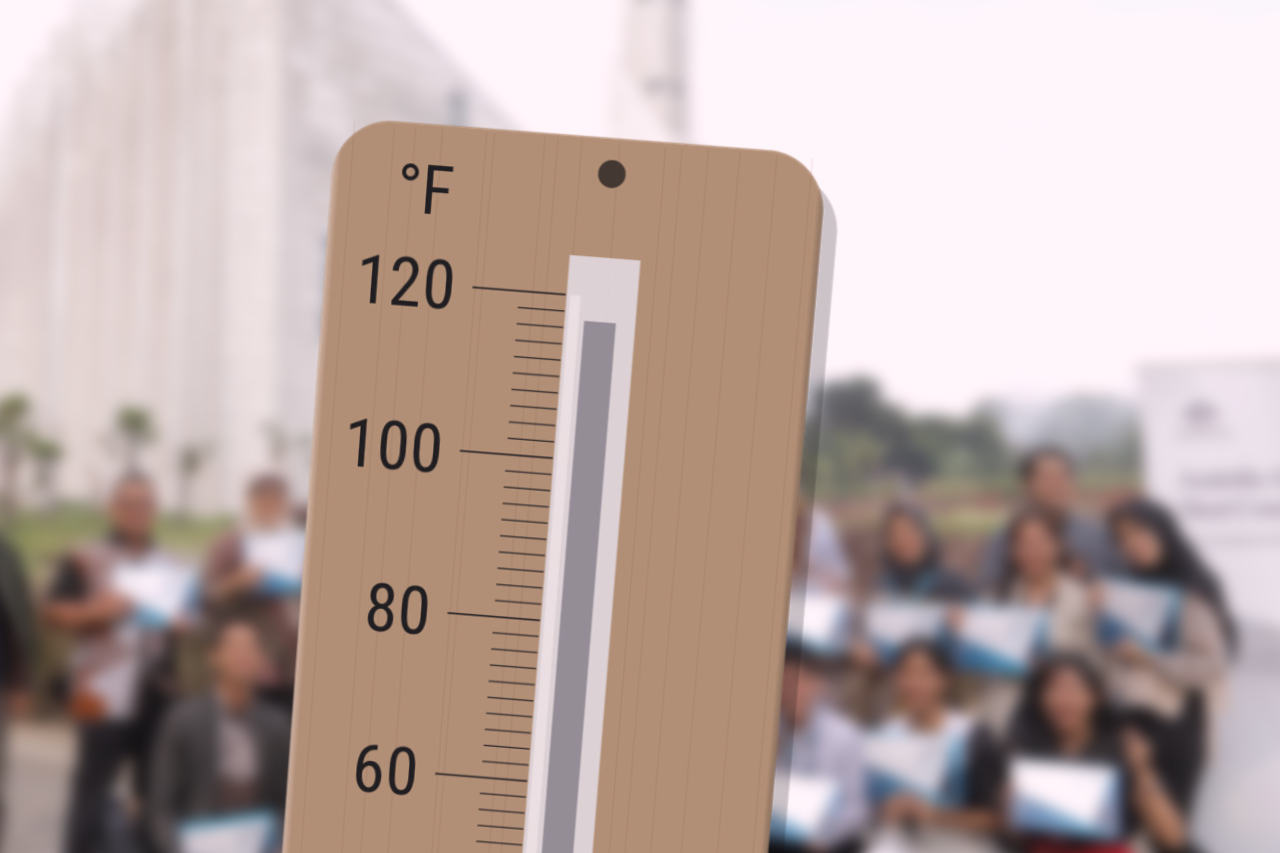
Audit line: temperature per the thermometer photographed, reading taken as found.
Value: 117 °F
